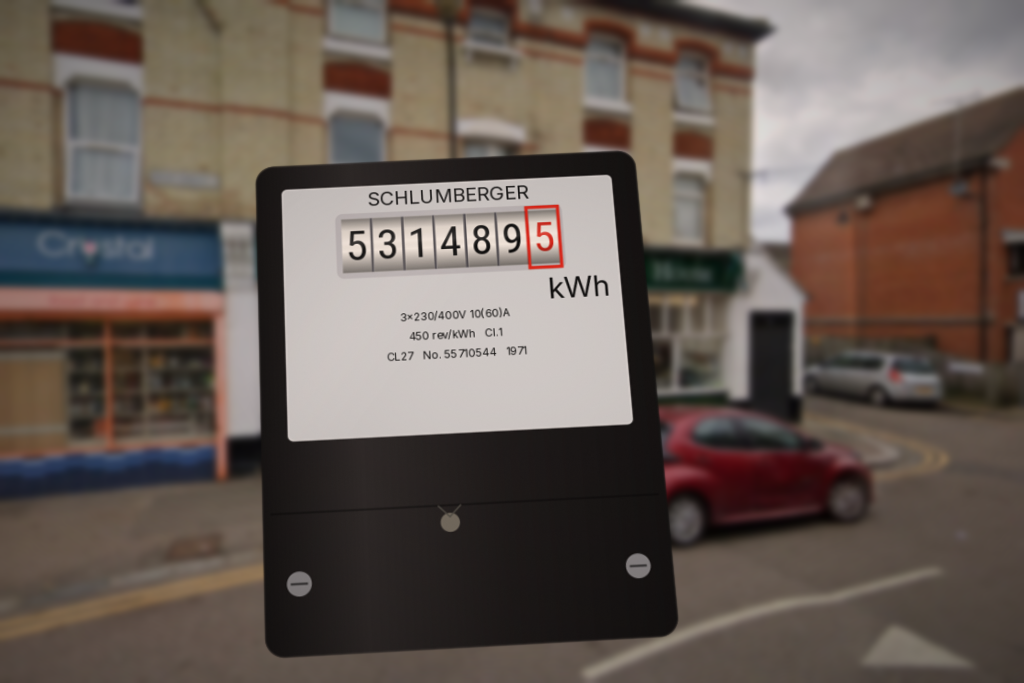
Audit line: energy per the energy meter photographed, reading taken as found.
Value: 531489.5 kWh
